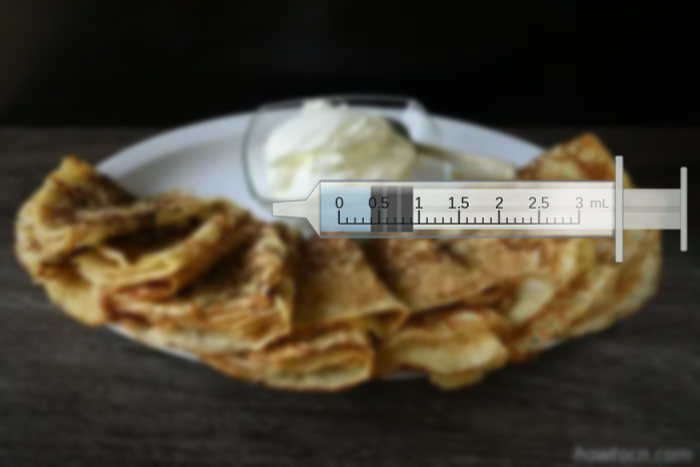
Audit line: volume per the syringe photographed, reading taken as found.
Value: 0.4 mL
